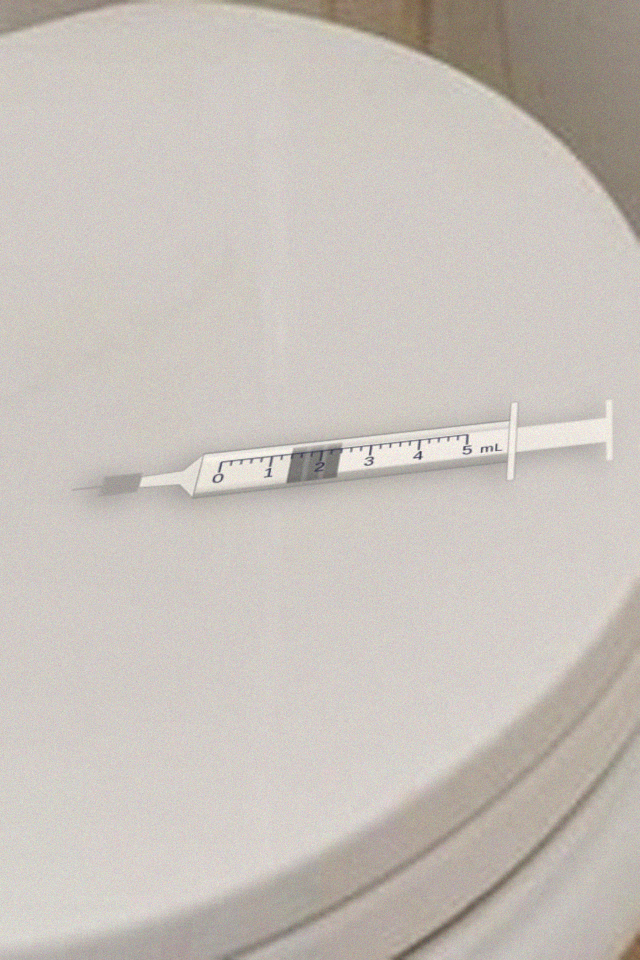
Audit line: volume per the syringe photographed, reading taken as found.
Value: 1.4 mL
